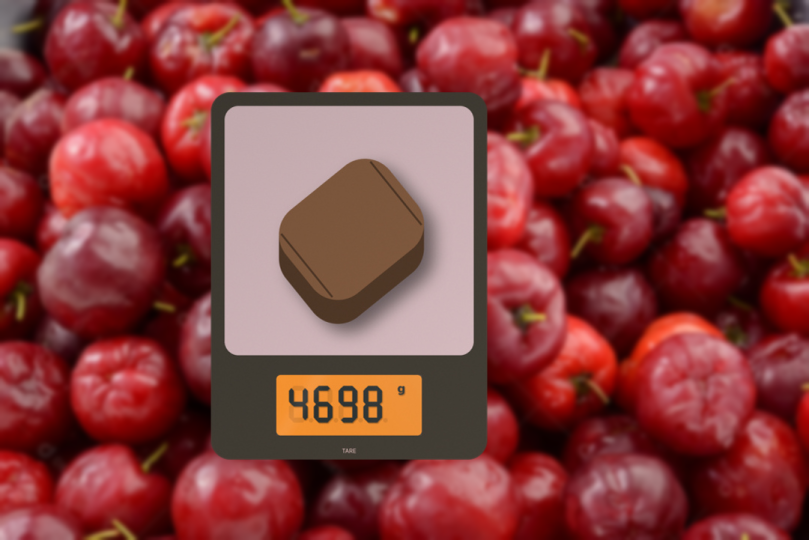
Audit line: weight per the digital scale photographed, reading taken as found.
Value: 4698 g
